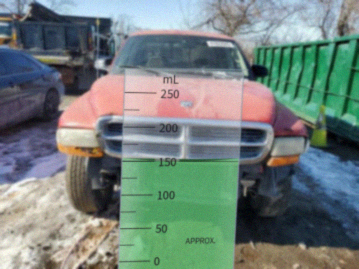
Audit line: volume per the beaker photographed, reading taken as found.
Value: 150 mL
